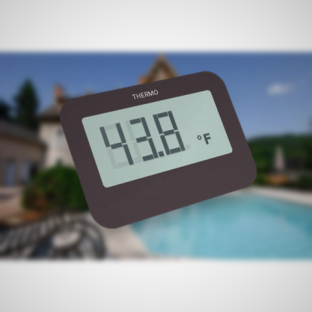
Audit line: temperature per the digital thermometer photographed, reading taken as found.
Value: 43.8 °F
